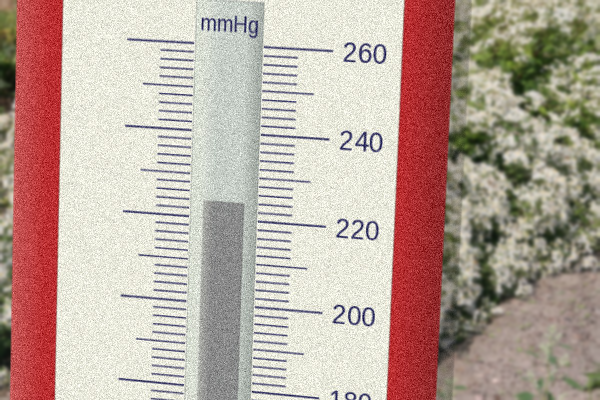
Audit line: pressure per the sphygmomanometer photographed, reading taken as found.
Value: 224 mmHg
